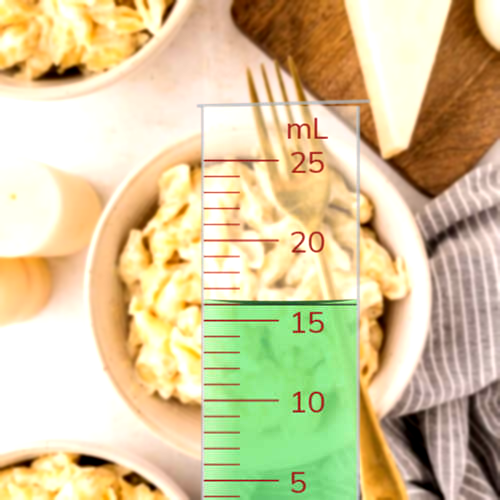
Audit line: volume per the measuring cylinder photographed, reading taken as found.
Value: 16 mL
